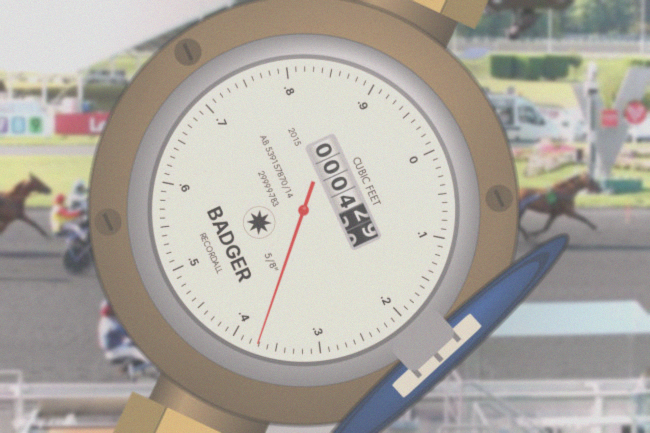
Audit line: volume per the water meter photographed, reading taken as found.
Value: 429.37 ft³
